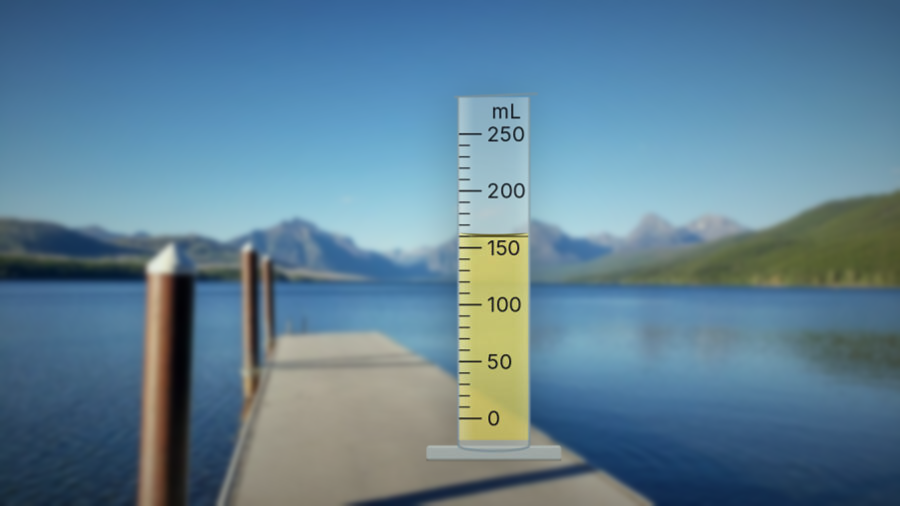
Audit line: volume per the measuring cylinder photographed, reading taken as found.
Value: 160 mL
